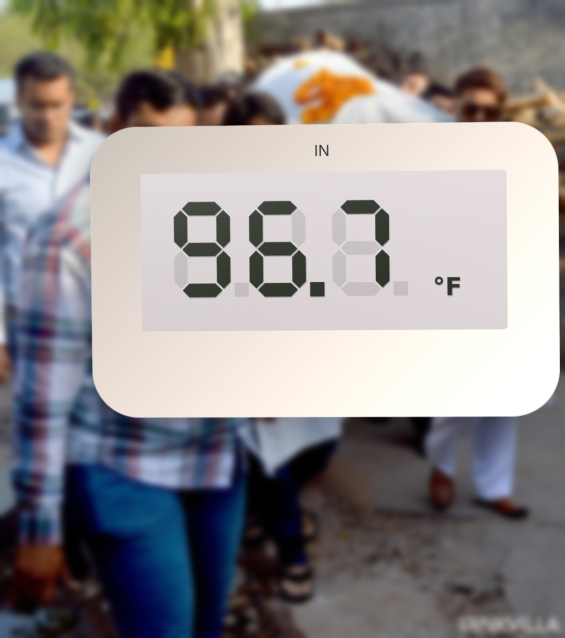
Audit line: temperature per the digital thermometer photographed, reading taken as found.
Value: 96.7 °F
